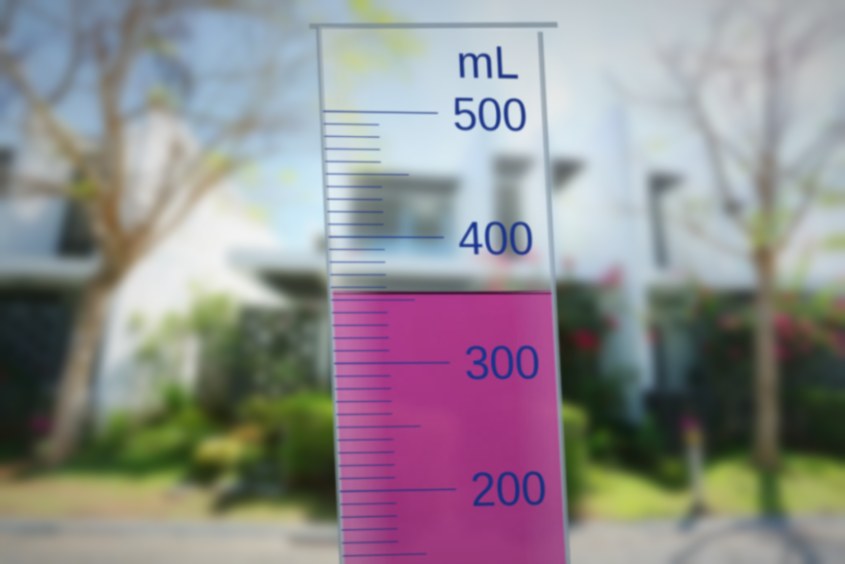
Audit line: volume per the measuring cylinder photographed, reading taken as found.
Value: 355 mL
